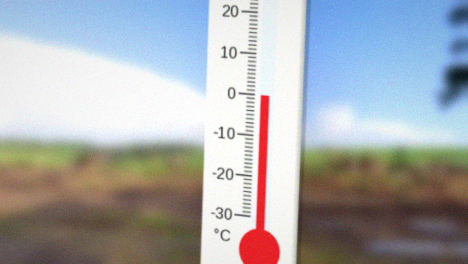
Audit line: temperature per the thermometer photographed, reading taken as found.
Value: 0 °C
